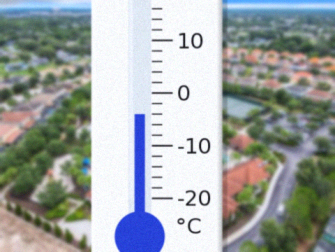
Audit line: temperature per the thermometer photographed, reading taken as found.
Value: -4 °C
